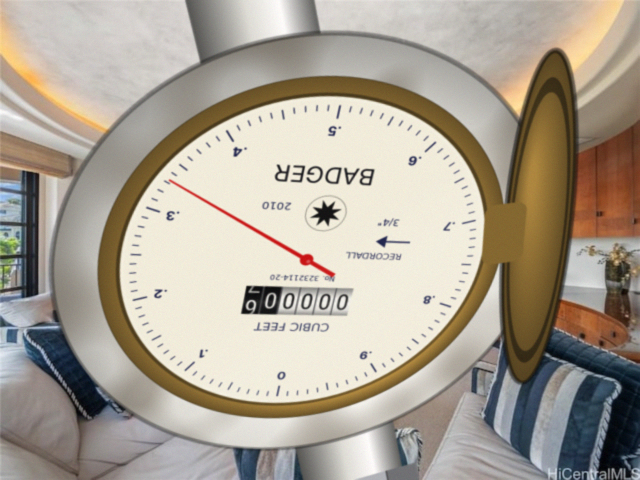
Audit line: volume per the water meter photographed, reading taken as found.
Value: 6.33 ft³
